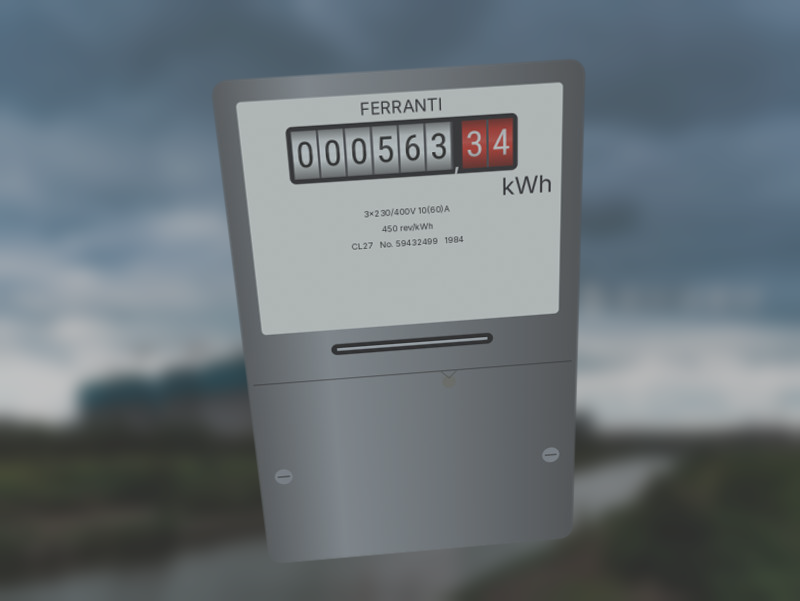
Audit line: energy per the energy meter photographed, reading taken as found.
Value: 563.34 kWh
